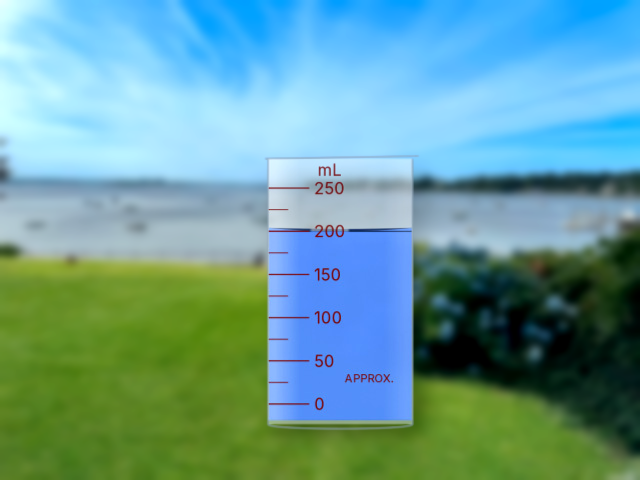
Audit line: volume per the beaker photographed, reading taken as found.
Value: 200 mL
